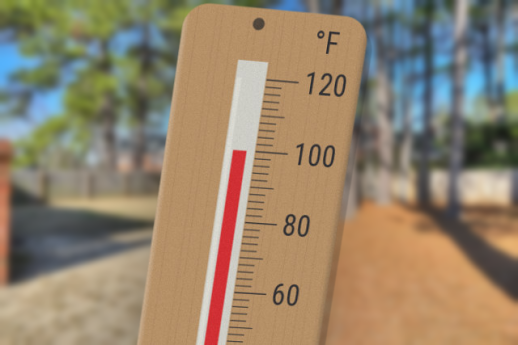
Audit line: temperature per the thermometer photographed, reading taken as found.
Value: 100 °F
